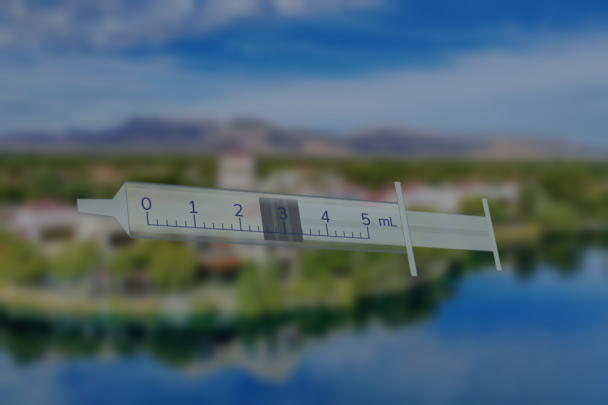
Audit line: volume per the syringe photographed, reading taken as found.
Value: 2.5 mL
